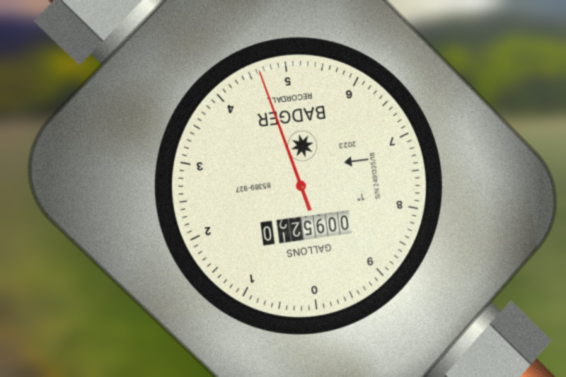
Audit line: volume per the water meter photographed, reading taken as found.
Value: 95214.6 gal
